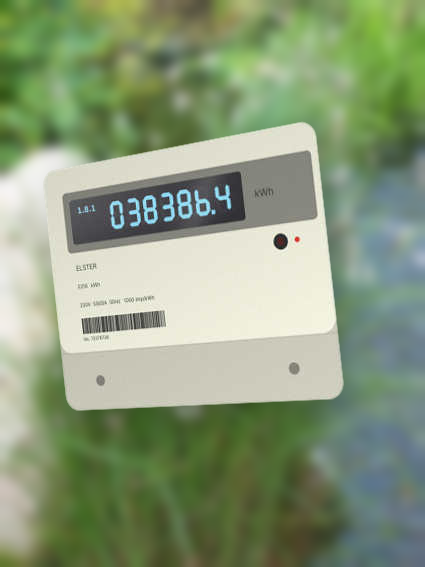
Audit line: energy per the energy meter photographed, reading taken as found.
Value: 38386.4 kWh
